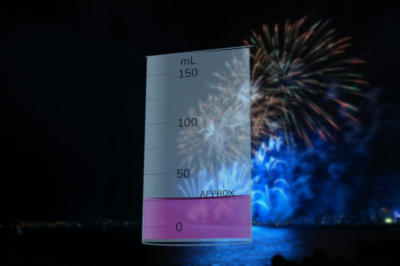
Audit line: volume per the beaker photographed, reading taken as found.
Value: 25 mL
